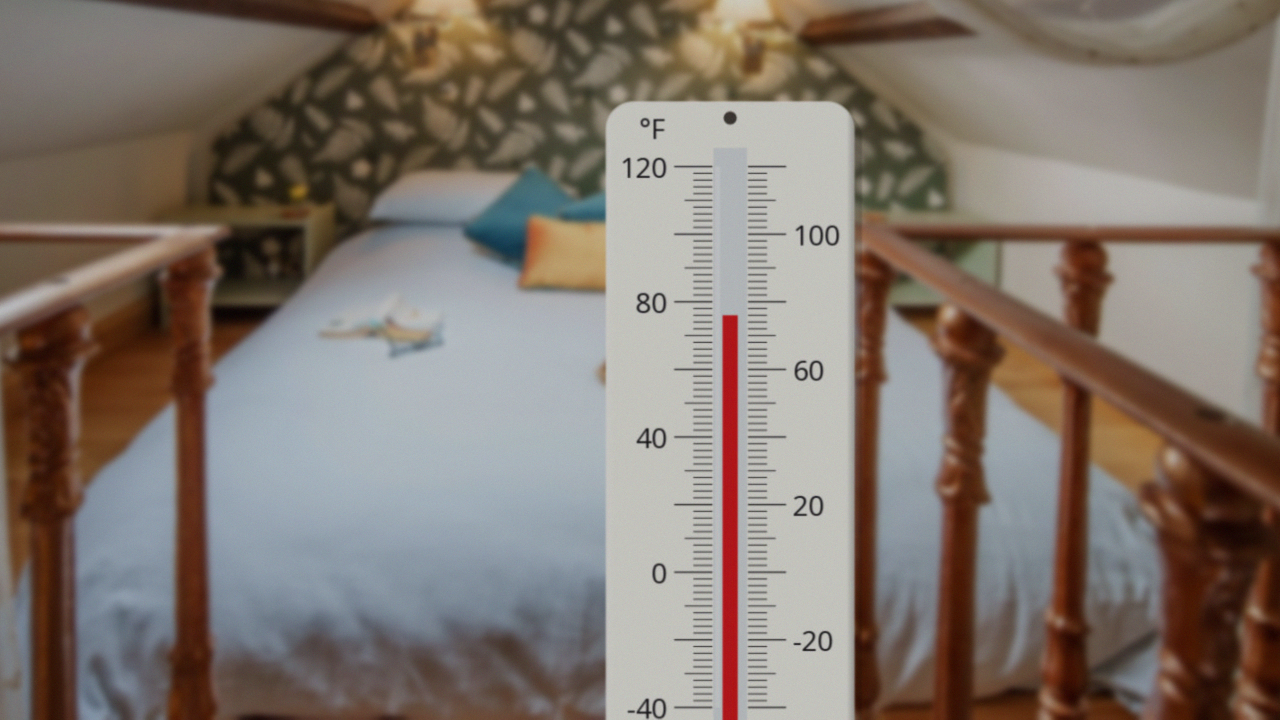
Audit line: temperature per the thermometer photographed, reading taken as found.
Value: 76 °F
